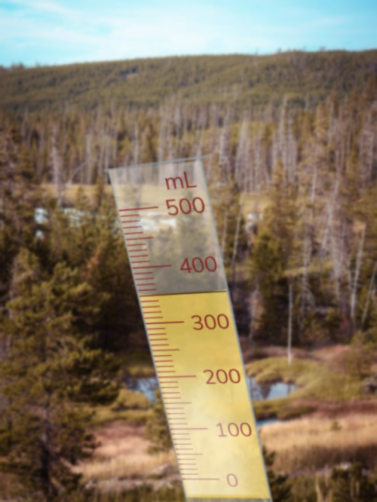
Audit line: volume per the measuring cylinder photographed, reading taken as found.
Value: 350 mL
